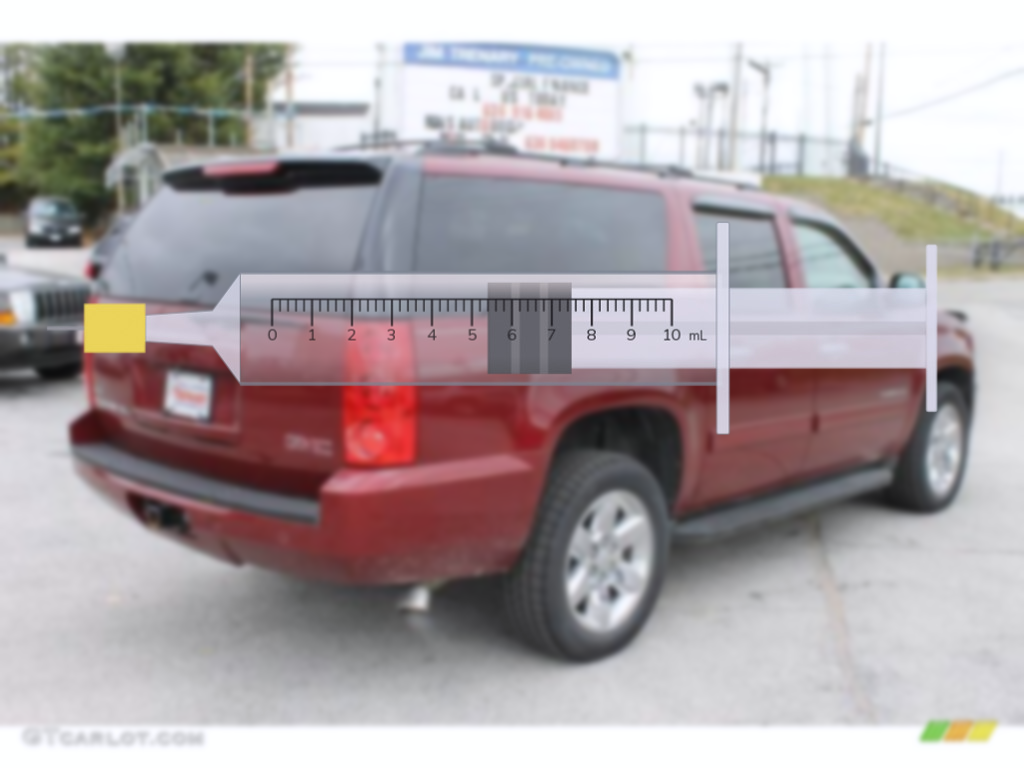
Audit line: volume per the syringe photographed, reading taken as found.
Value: 5.4 mL
